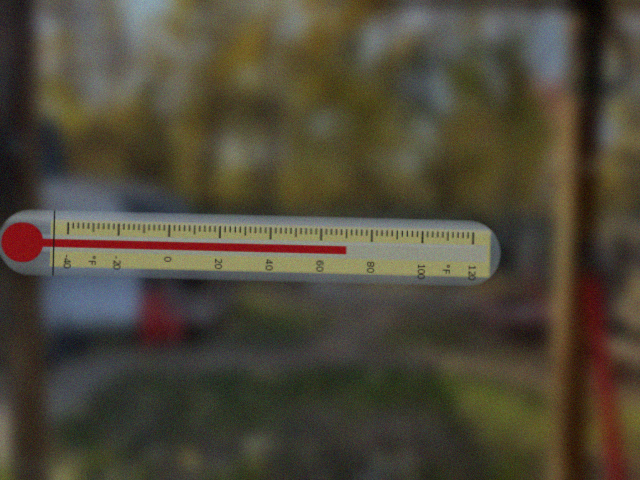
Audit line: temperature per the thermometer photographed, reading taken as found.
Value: 70 °F
